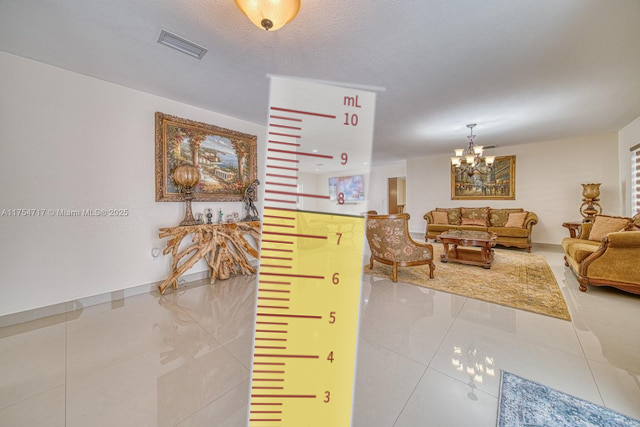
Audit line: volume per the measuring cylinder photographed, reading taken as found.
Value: 7.6 mL
